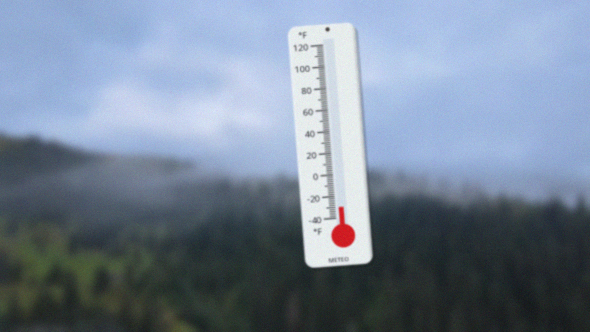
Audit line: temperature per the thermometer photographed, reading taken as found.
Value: -30 °F
